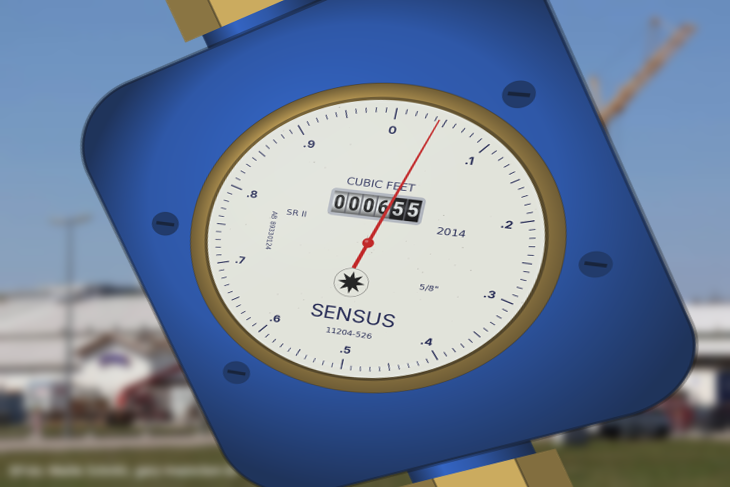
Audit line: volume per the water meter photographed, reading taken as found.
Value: 655.04 ft³
